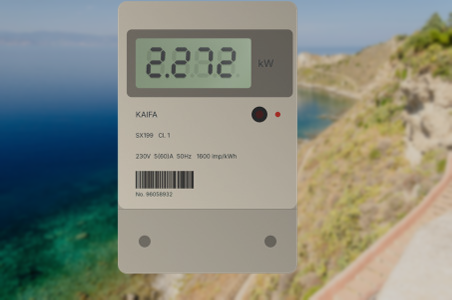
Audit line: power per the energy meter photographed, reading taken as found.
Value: 2.272 kW
